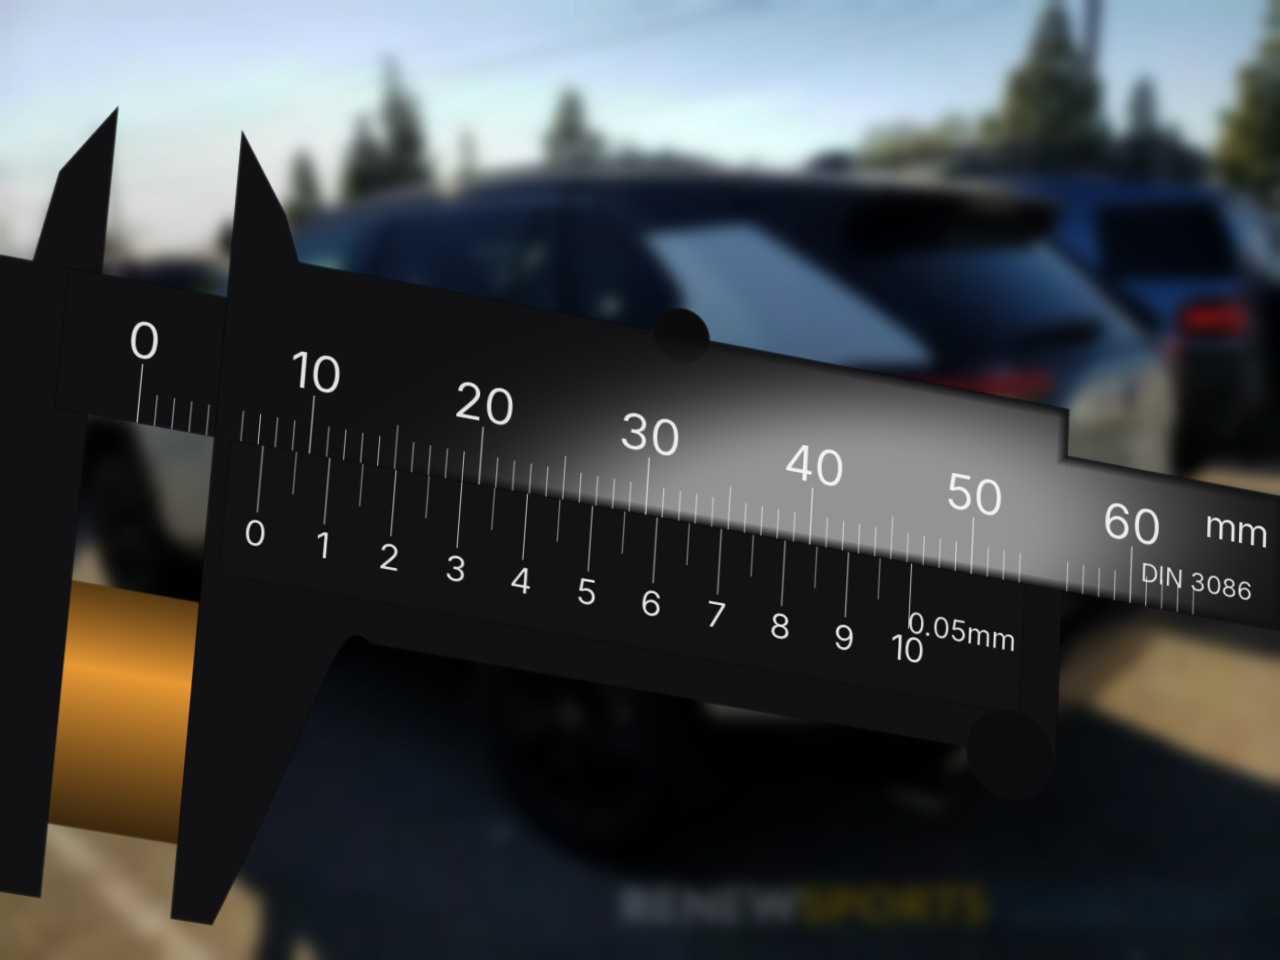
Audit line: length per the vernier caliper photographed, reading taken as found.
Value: 7.3 mm
